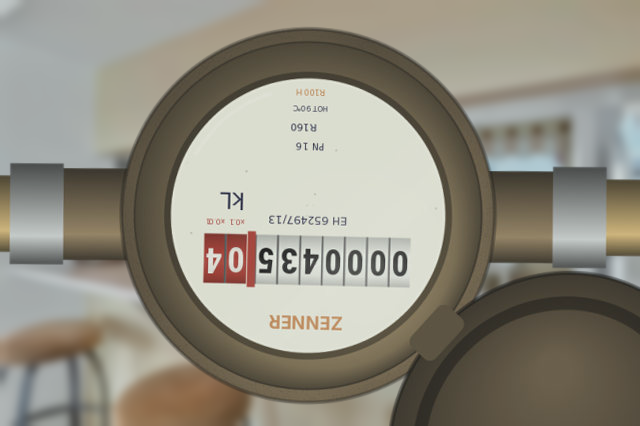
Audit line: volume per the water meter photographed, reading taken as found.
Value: 435.04 kL
